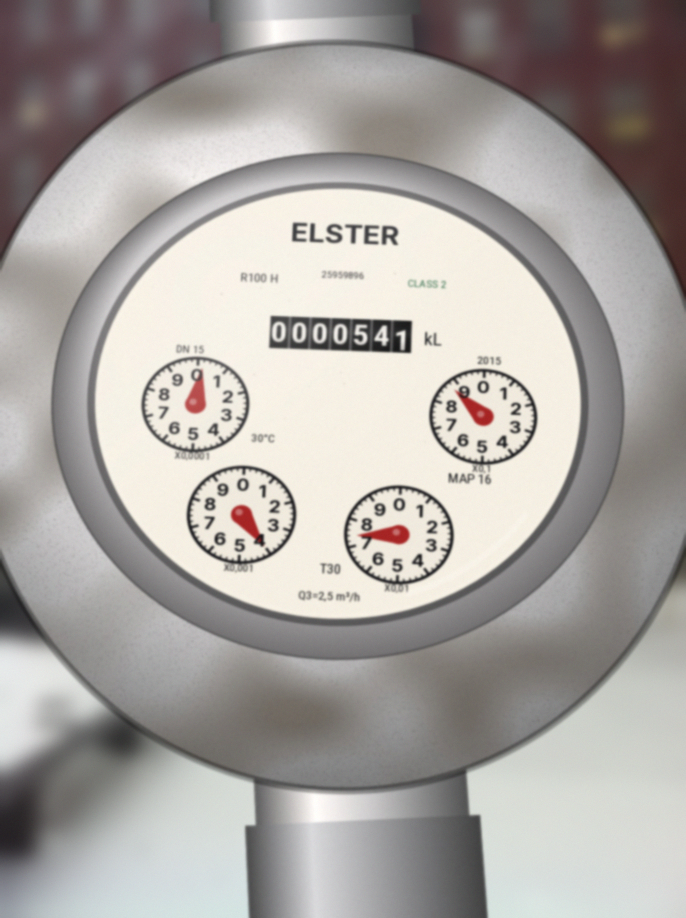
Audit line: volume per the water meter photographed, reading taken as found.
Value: 540.8740 kL
